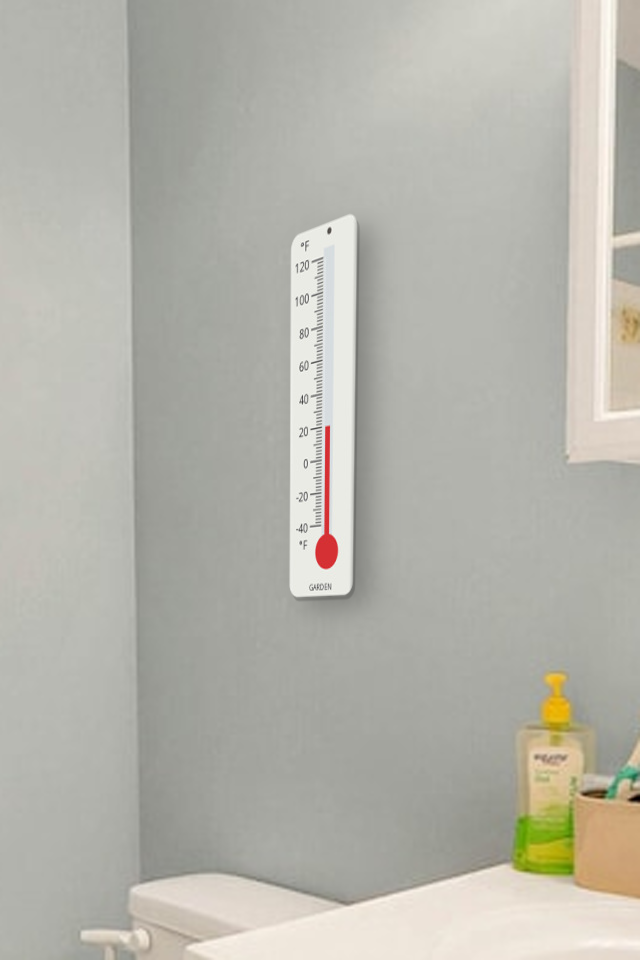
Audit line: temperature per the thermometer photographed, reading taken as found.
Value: 20 °F
